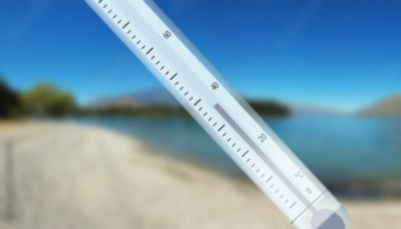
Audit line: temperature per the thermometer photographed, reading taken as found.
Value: 36 °C
